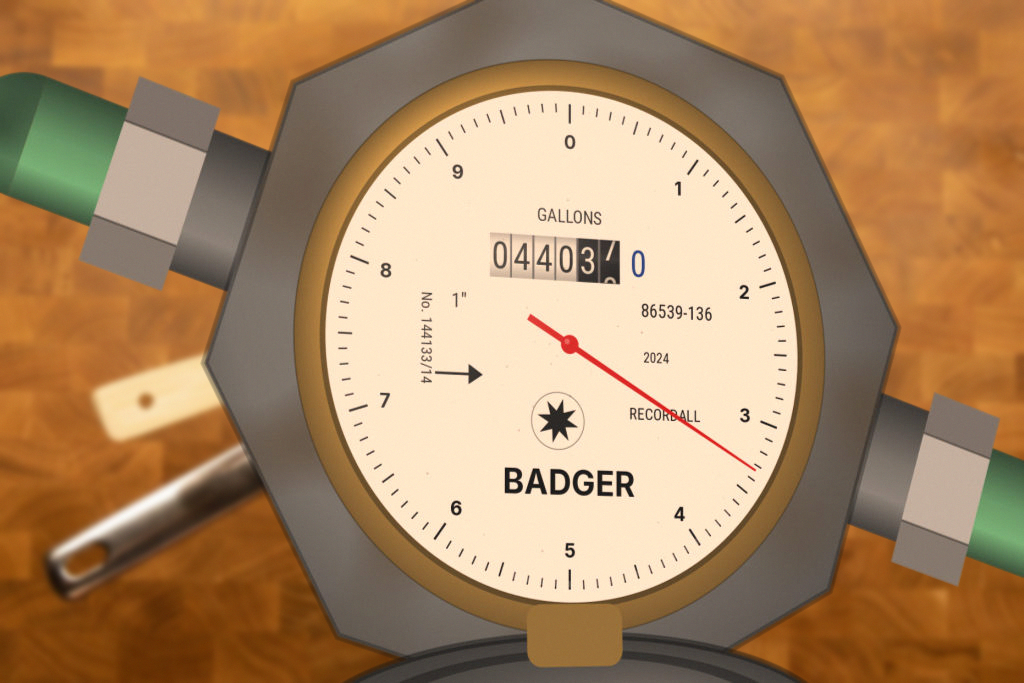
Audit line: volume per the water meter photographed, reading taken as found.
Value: 440373.3 gal
